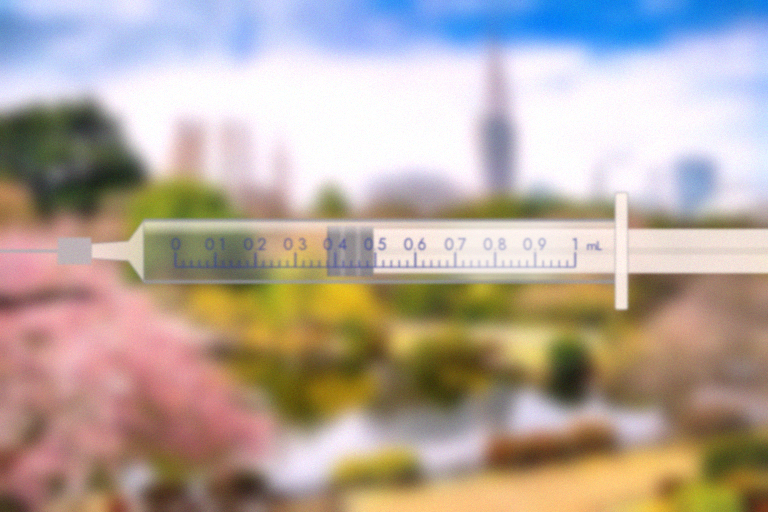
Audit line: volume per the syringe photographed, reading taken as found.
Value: 0.38 mL
